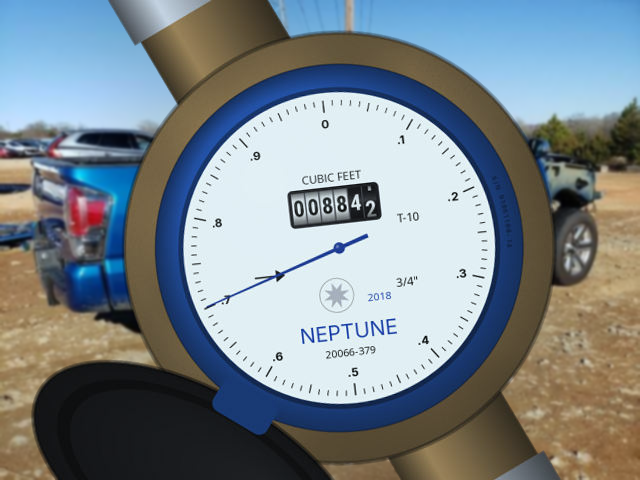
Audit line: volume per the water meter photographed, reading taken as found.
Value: 8841.70 ft³
